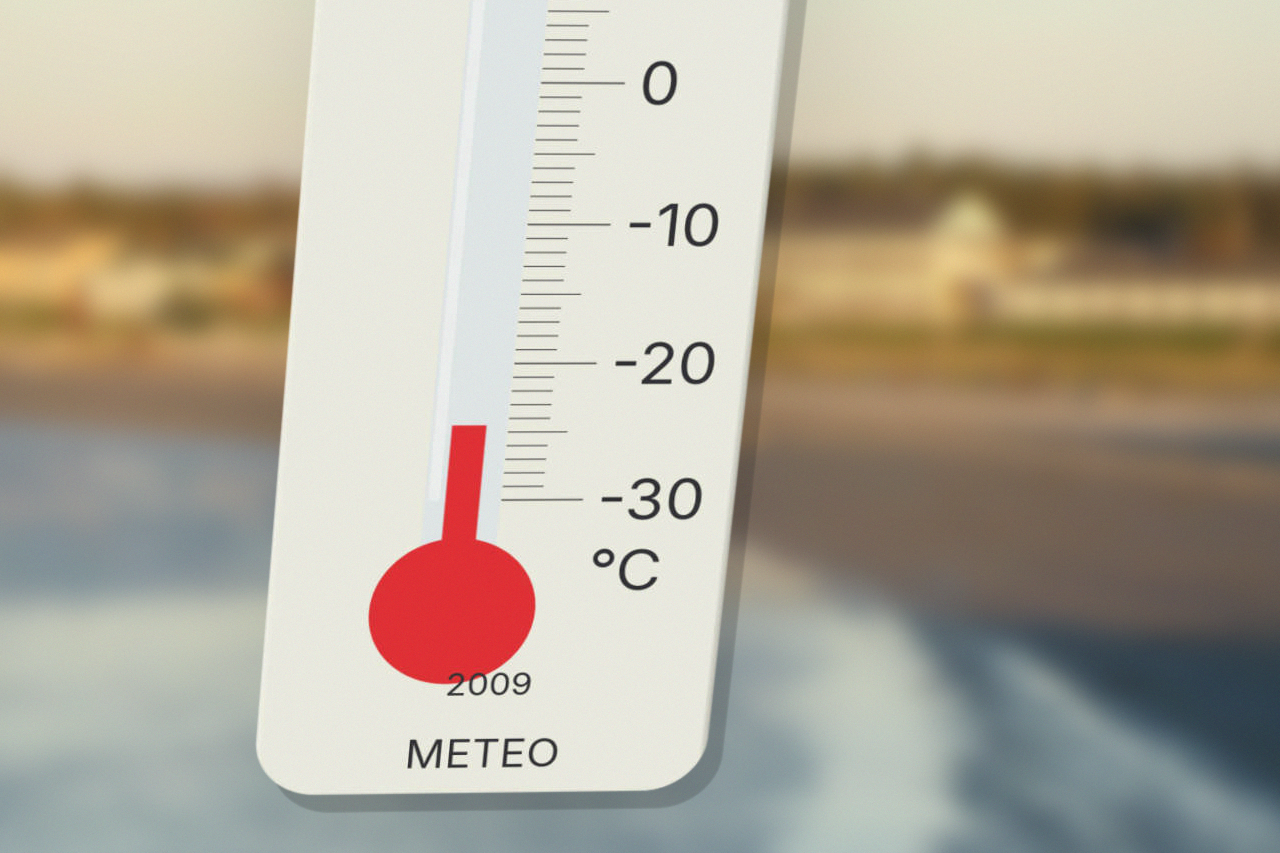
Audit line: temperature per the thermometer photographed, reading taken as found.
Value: -24.5 °C
